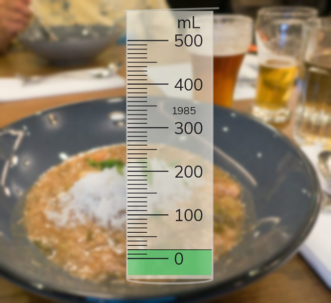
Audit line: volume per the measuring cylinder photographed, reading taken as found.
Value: 20 mL
